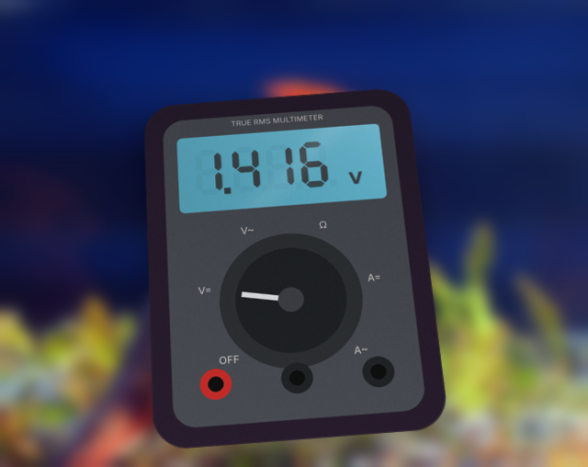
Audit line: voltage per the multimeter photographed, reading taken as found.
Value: 1.416 V
